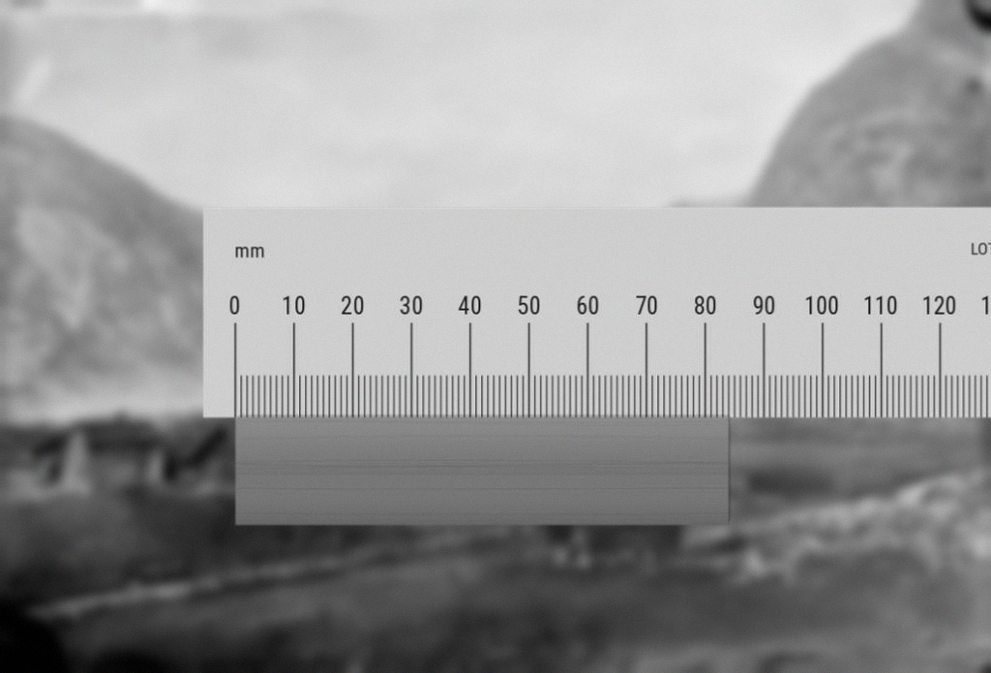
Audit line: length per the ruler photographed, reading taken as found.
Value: 84 mm
